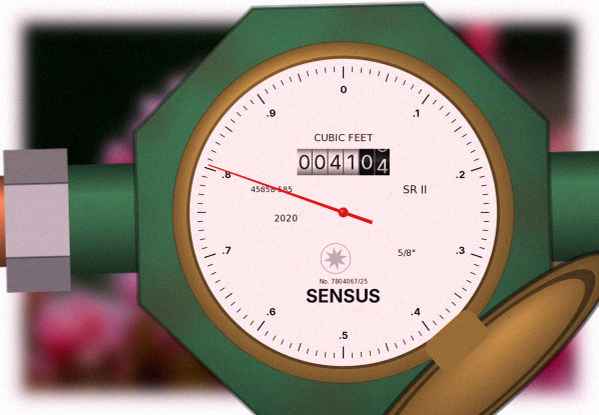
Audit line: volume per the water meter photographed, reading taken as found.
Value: 4103.80 ft³
